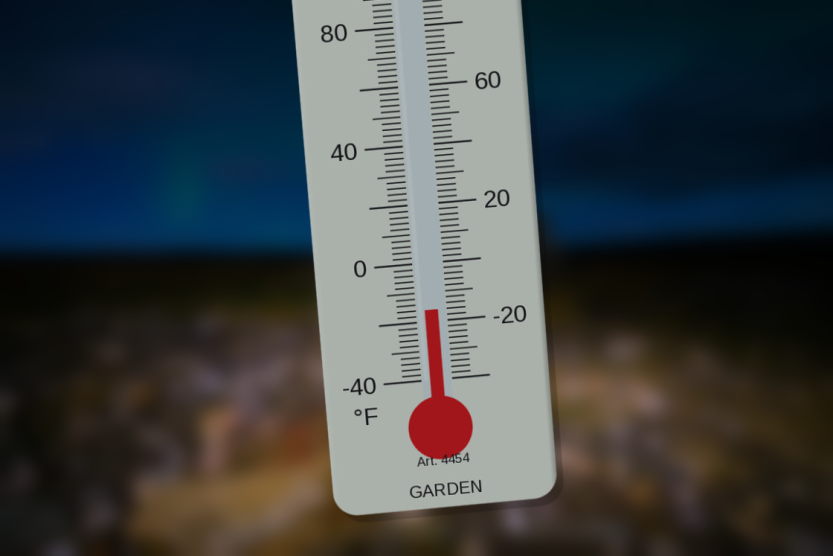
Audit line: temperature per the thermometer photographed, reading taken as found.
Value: -16 °F
